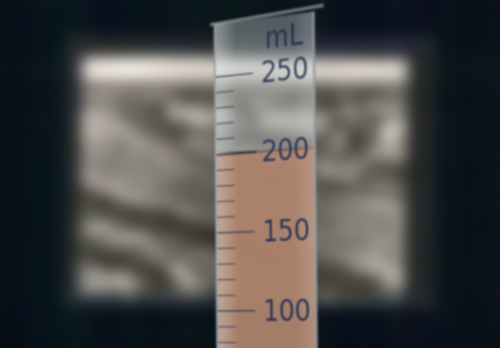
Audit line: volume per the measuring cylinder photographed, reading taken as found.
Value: 200 mL
